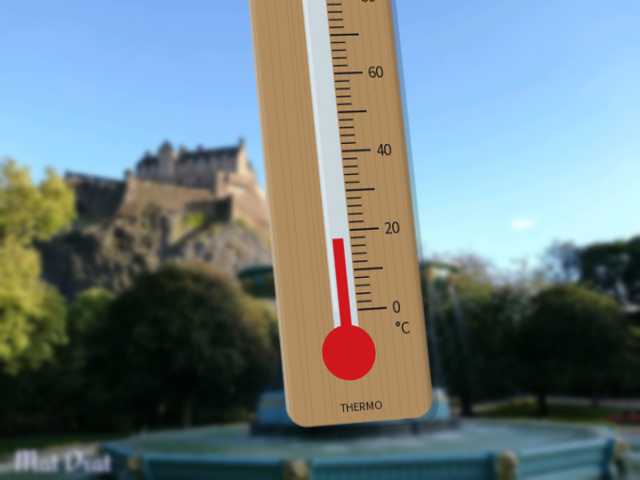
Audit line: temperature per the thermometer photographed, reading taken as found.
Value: 18 °C
